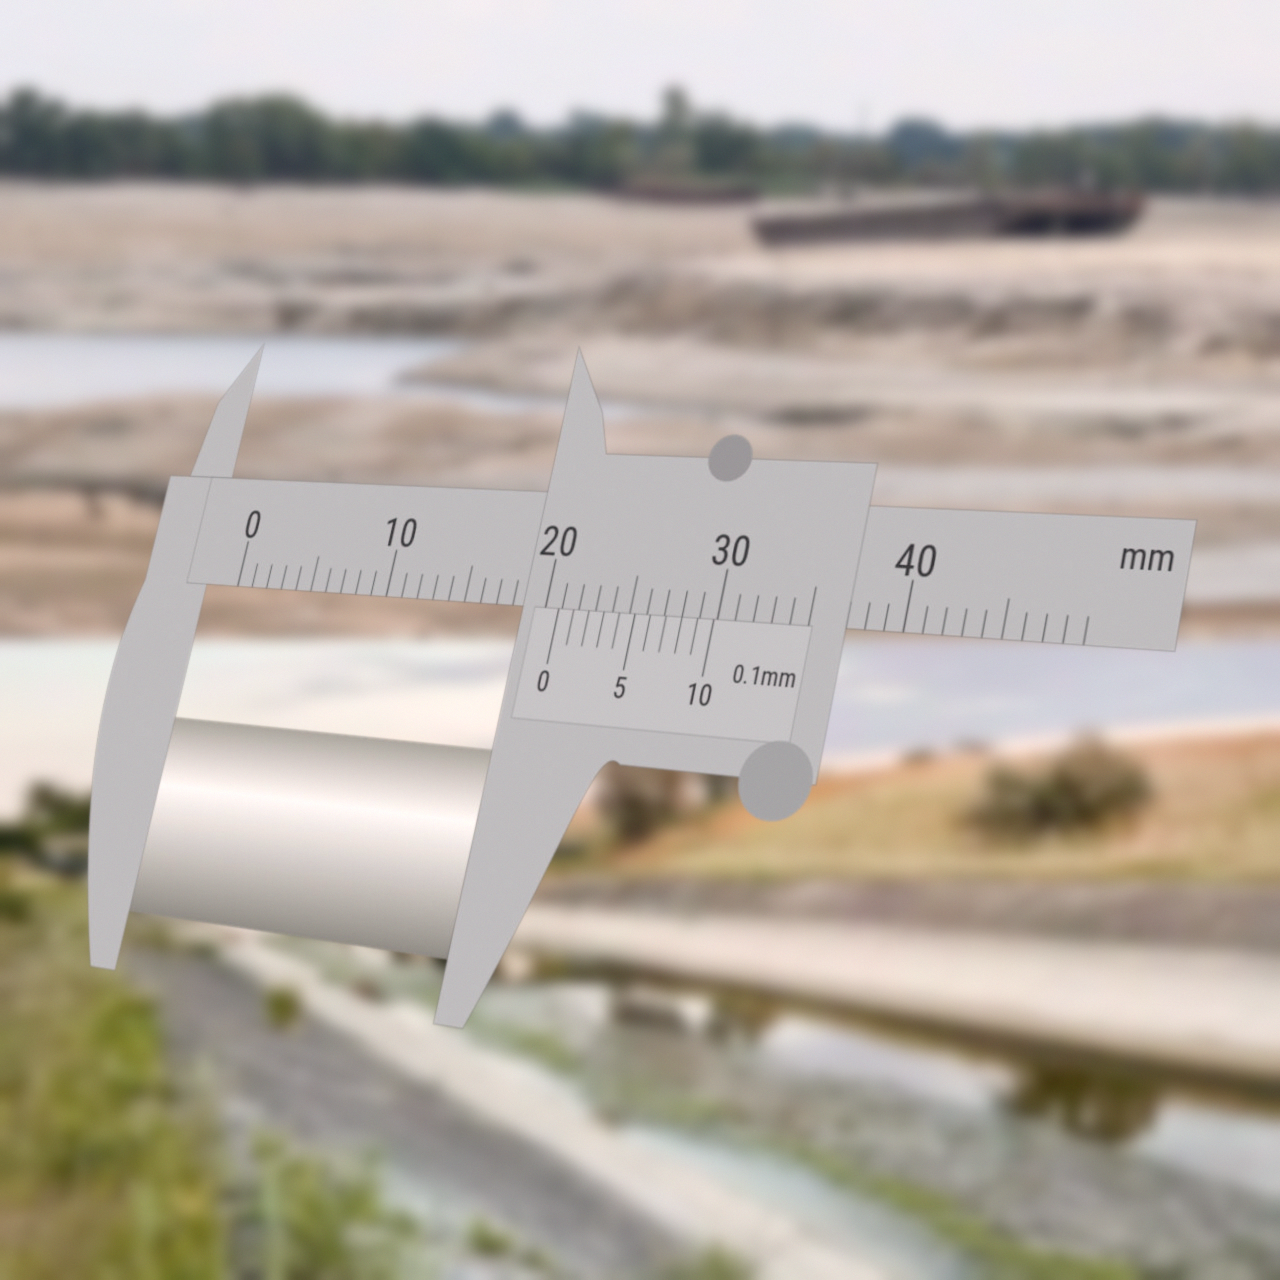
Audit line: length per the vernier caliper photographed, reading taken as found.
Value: 20.8 mm
